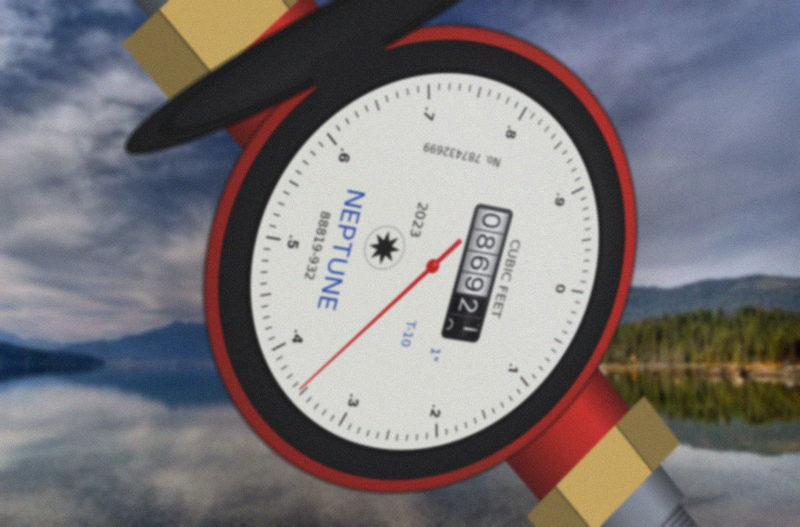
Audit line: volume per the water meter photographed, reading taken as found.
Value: 86921.35 ft³
